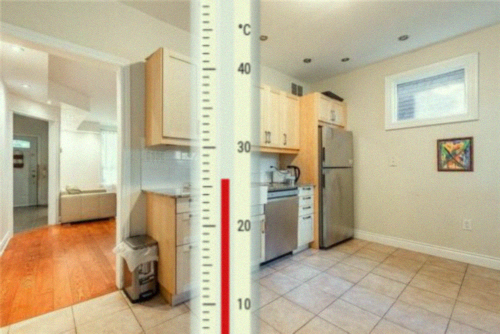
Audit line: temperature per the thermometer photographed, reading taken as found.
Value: 26 °C
